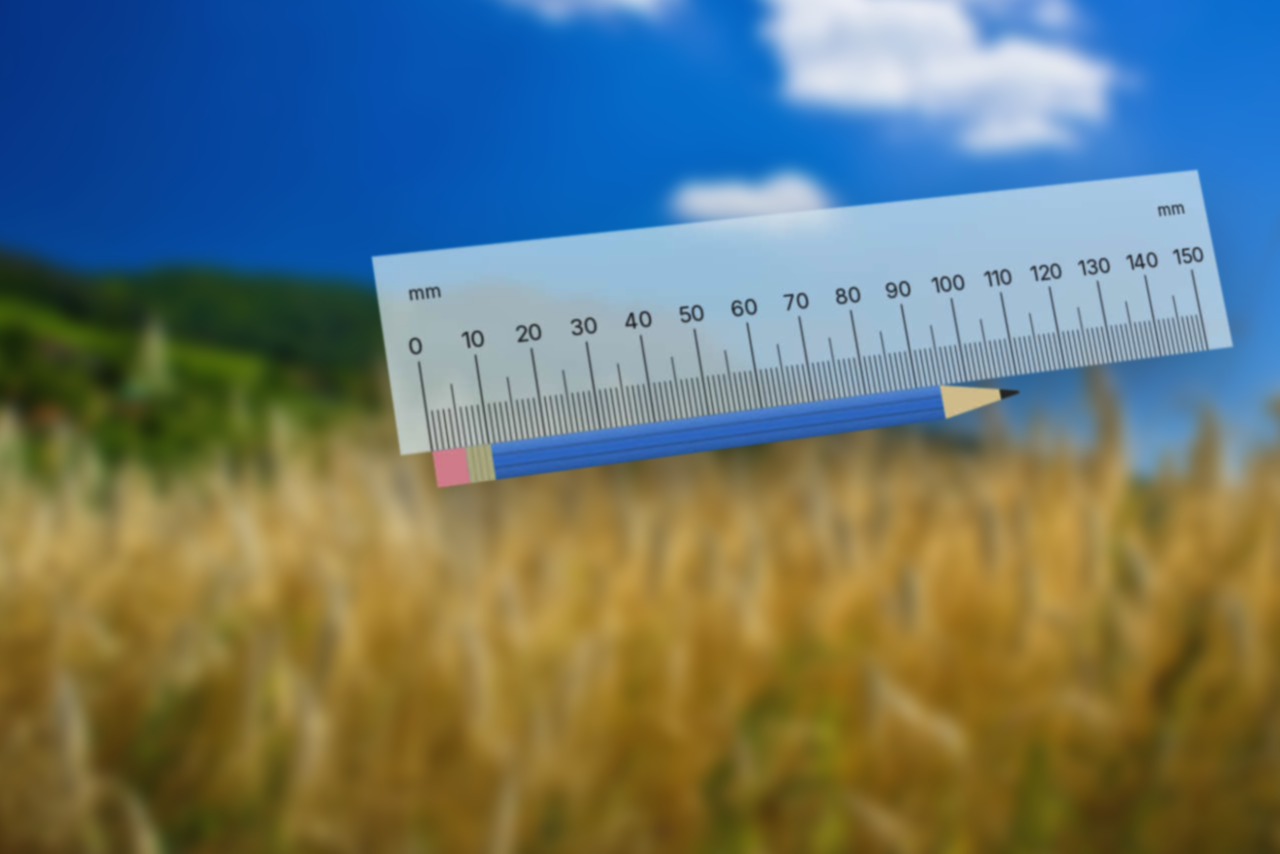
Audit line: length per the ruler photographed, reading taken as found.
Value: 110 mm
